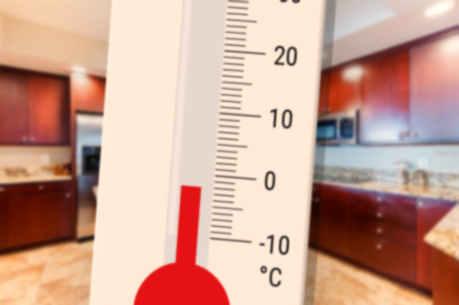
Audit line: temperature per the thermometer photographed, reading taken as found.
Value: -2 °C
